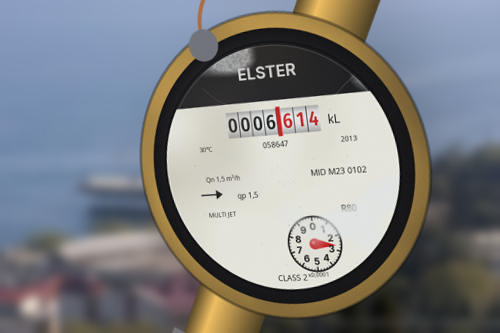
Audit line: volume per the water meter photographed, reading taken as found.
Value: 6.6142 kL
